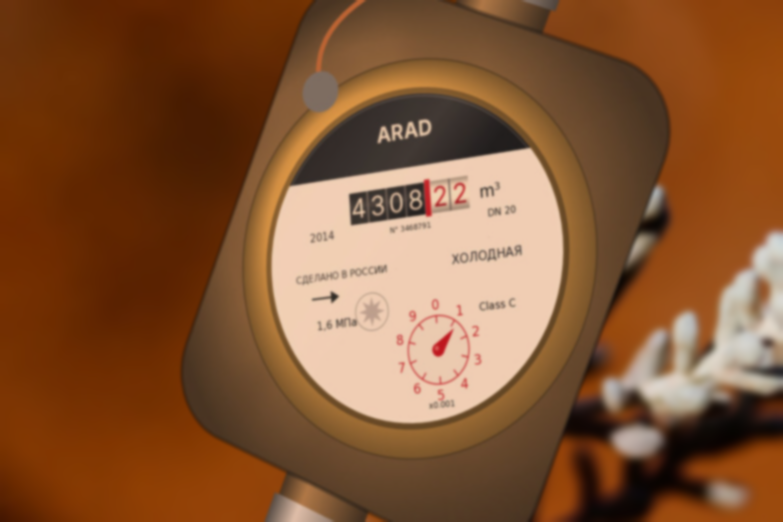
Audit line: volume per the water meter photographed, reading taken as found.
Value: 4308.221 m³
